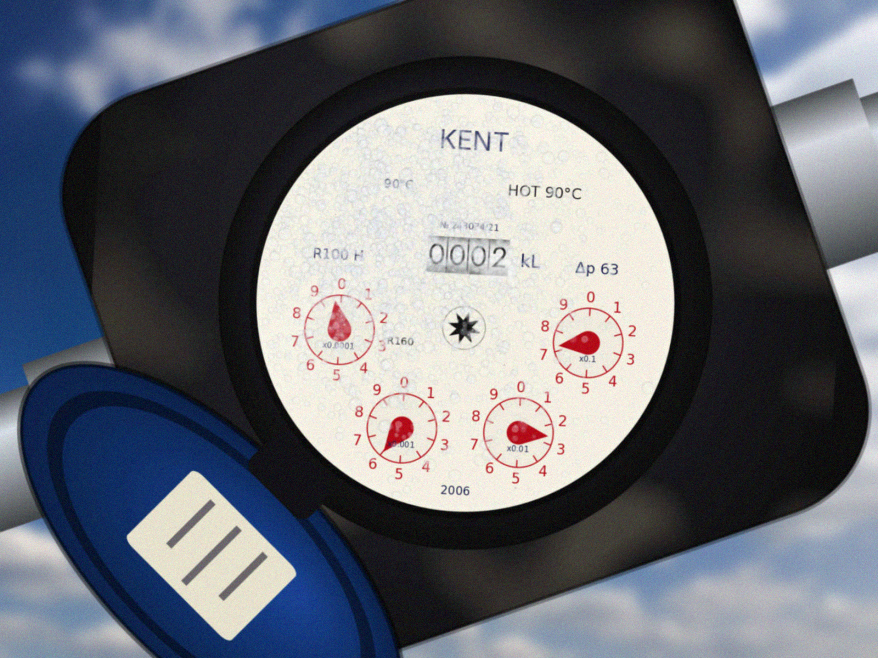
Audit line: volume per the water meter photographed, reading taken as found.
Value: 2.7259 kL
